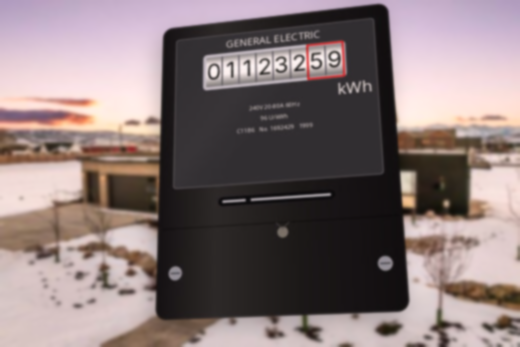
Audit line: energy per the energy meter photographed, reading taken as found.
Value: 11232.59 kWh
